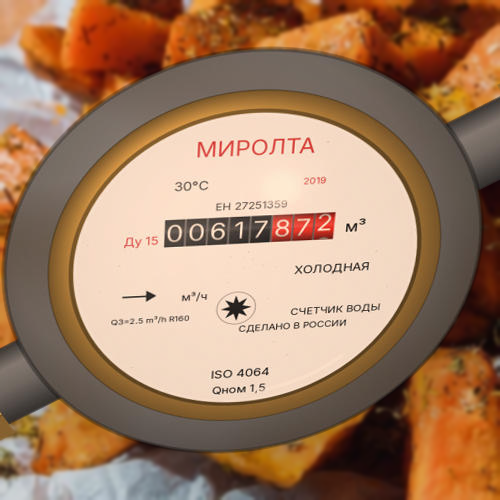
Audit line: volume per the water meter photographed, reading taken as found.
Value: 617.872 m³
